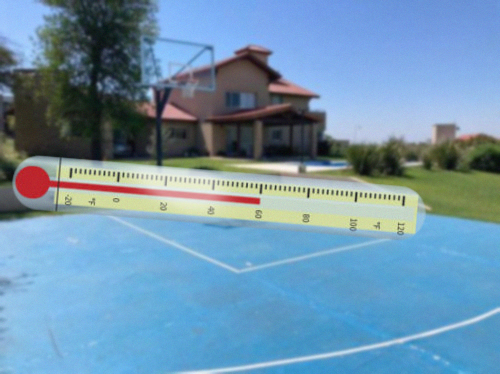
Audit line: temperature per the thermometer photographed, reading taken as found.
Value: 60 °F
